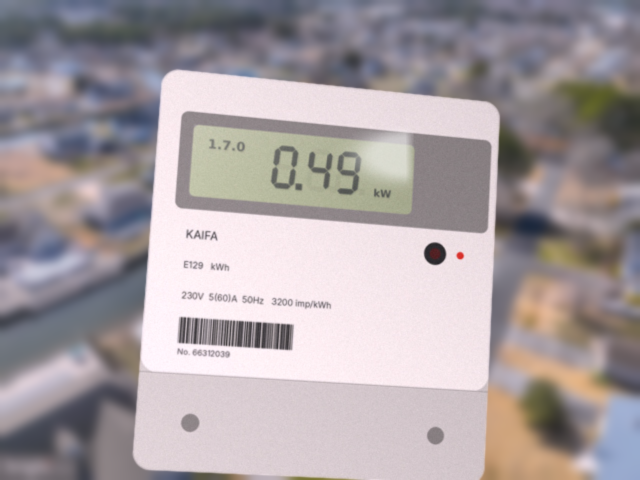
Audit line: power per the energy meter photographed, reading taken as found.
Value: 0.49 kW
